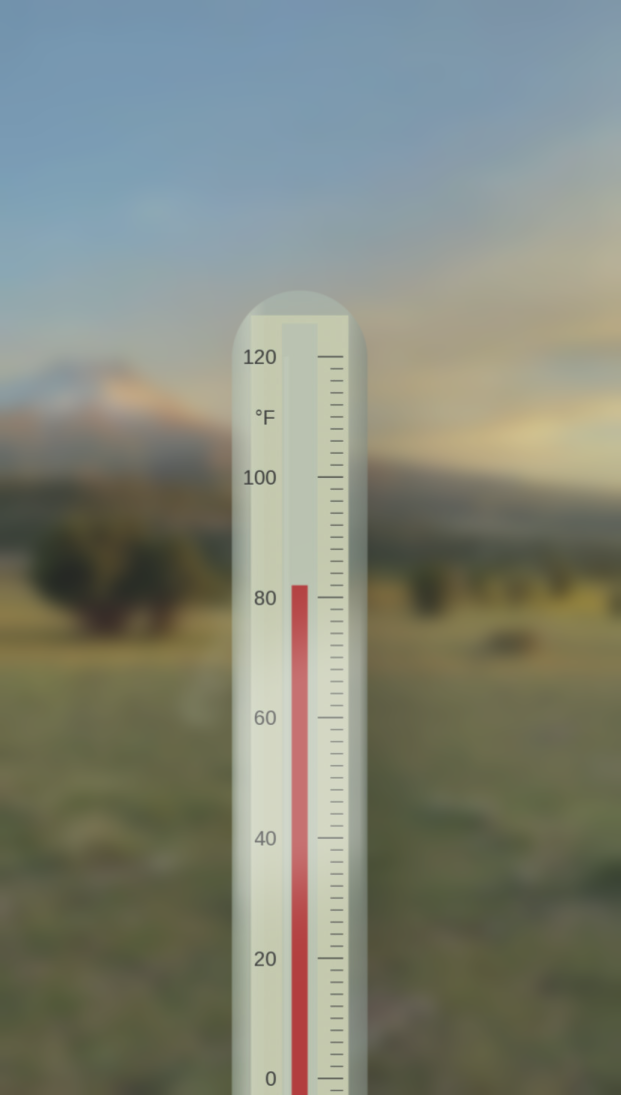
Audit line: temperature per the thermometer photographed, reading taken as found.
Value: 82 °F
